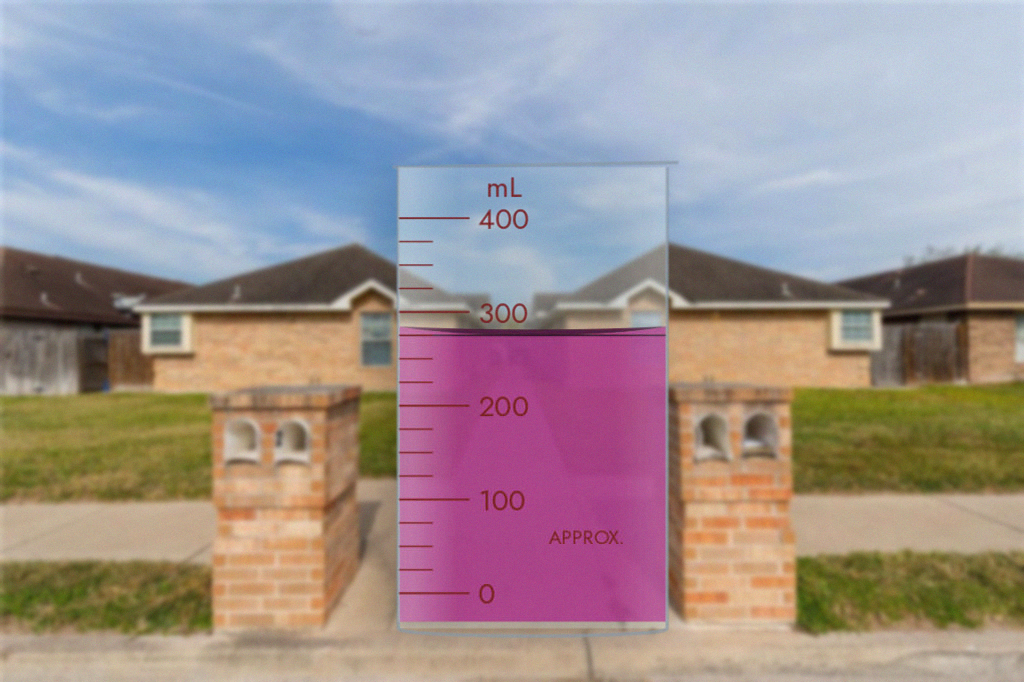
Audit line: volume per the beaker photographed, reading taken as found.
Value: 275 mL
